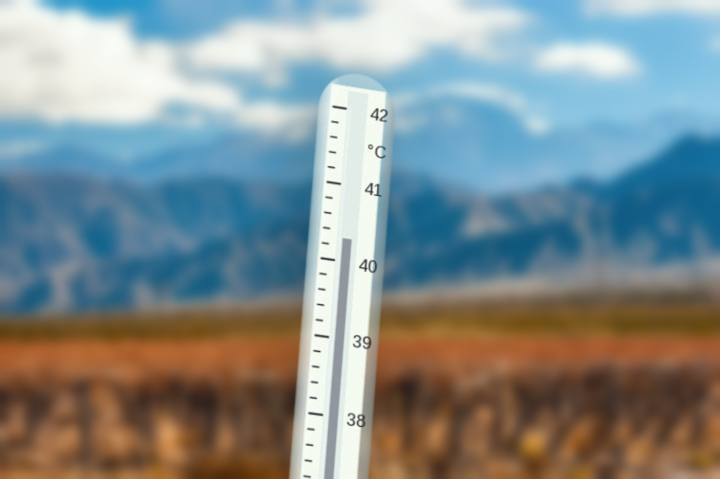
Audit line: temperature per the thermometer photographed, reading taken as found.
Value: 40.3 °C
